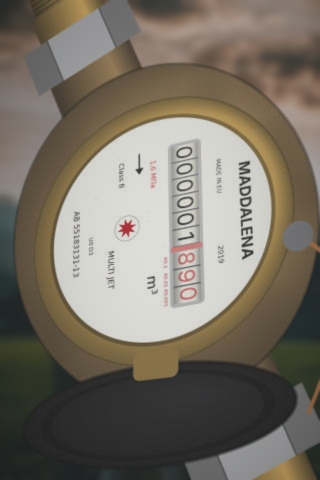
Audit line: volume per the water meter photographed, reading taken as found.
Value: 1.890 m³
